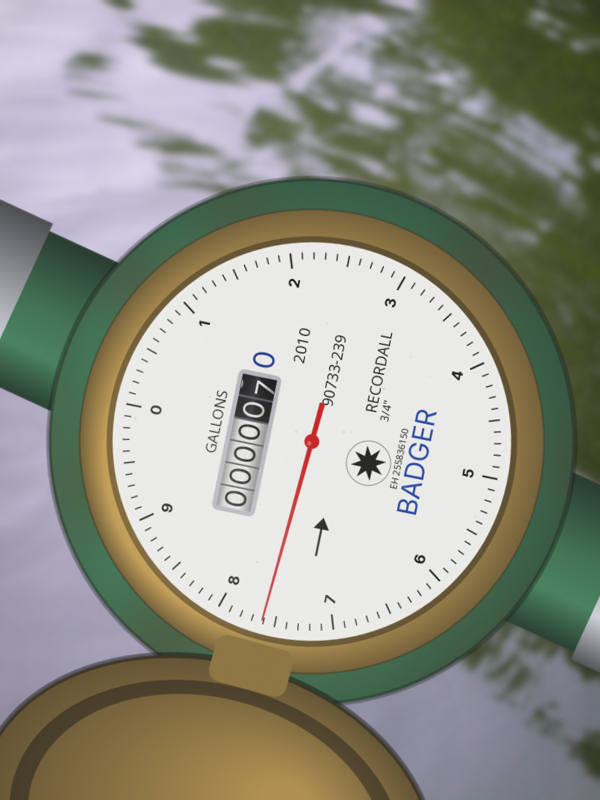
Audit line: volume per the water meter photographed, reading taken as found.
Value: 67.6 gal
